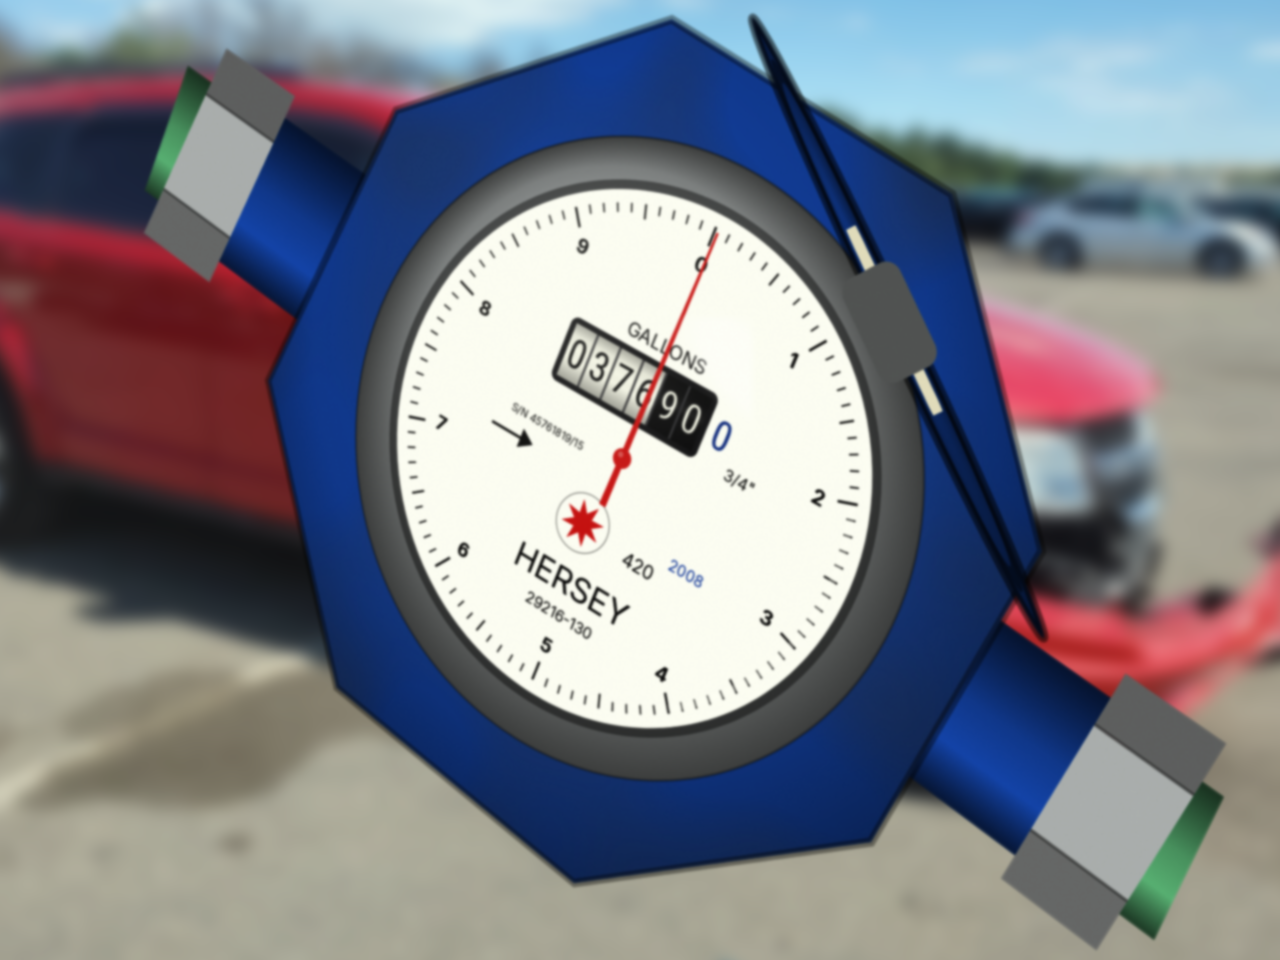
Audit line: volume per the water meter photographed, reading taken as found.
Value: 376900.0 gal
